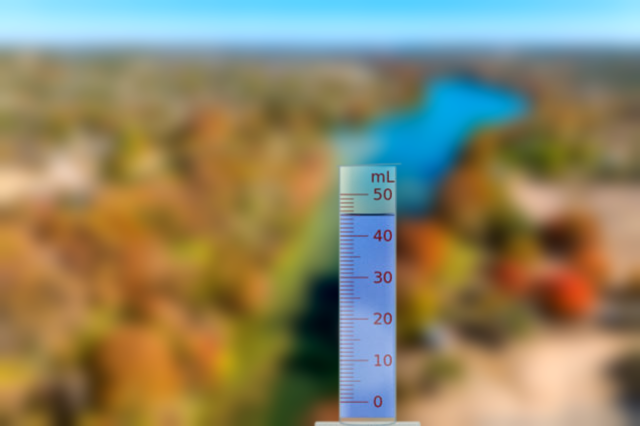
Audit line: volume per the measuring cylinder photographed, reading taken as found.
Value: 45 mL
